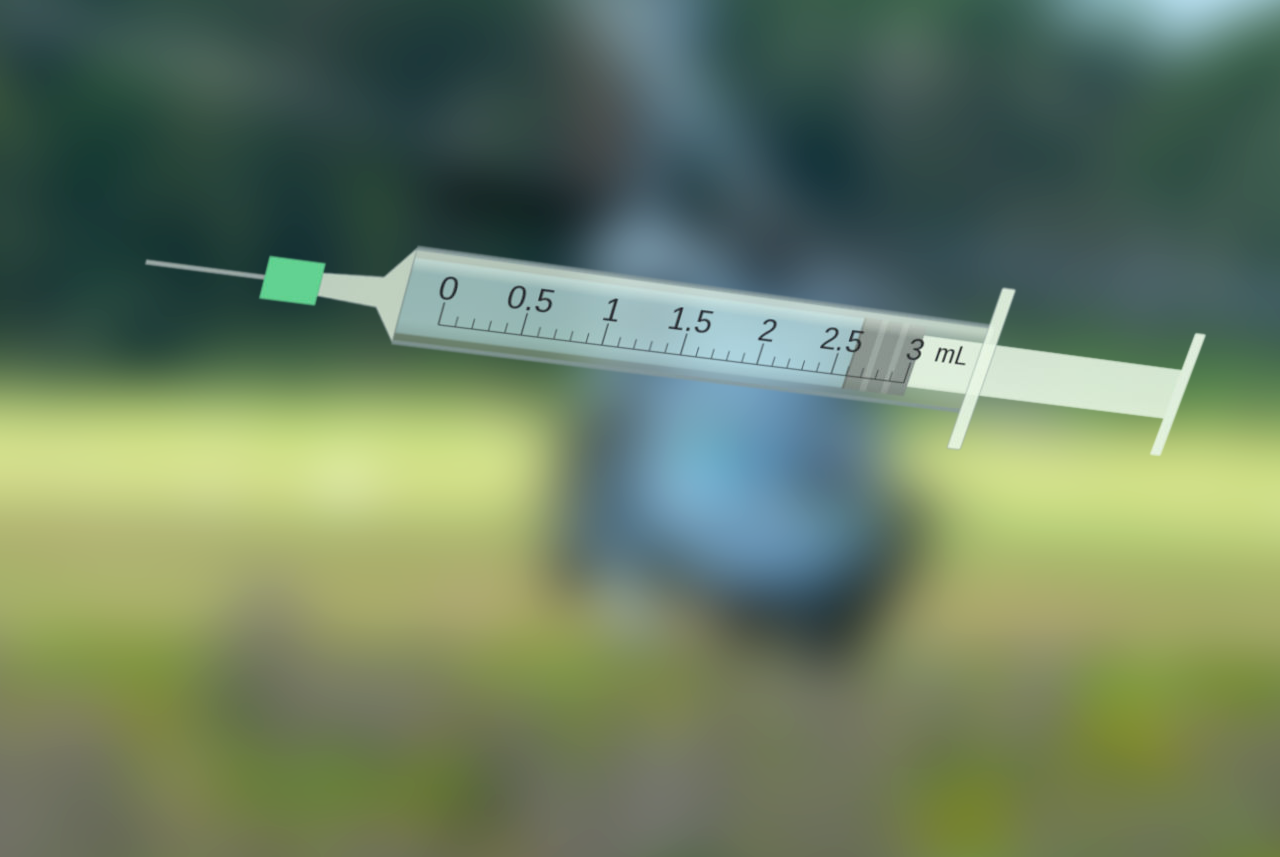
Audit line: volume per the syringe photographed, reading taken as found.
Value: 2.6 mL
